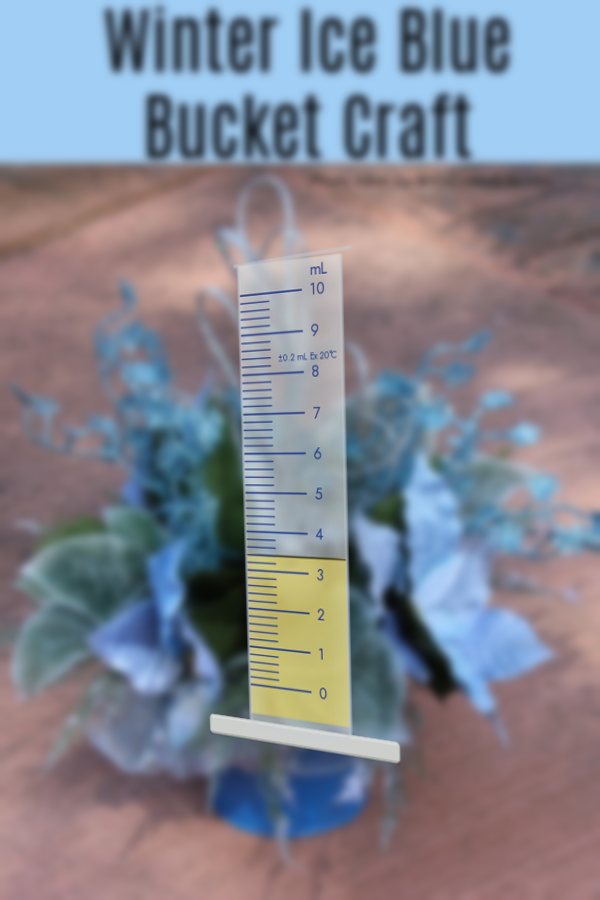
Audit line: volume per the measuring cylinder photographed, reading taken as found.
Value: 3.4 mL
